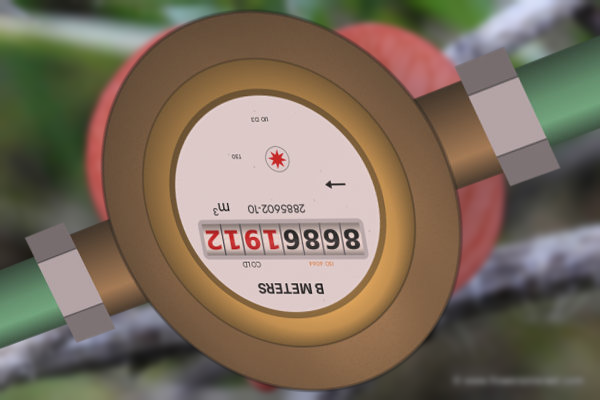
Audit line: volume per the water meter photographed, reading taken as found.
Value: 8686.1912 m³
